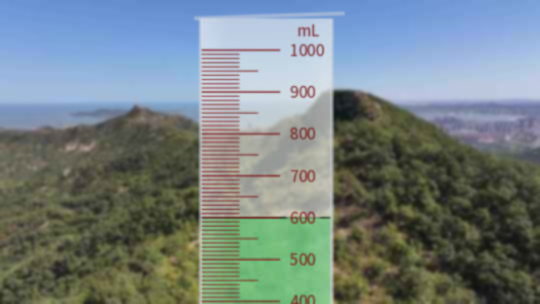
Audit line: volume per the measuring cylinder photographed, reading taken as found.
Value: 600 mL
